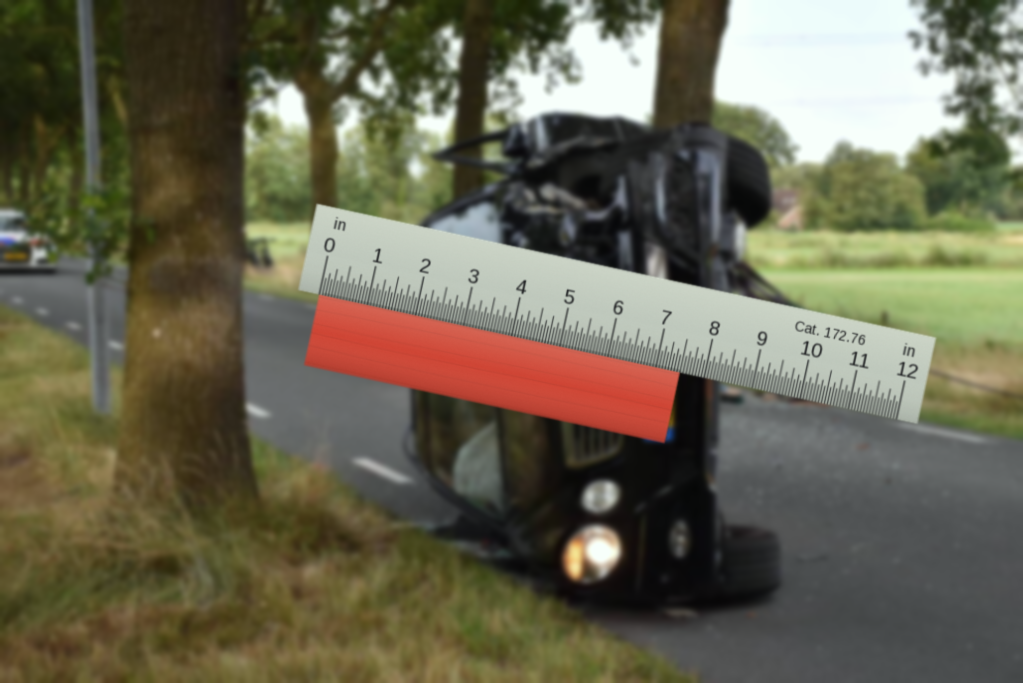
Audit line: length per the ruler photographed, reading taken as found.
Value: 7.5 in
